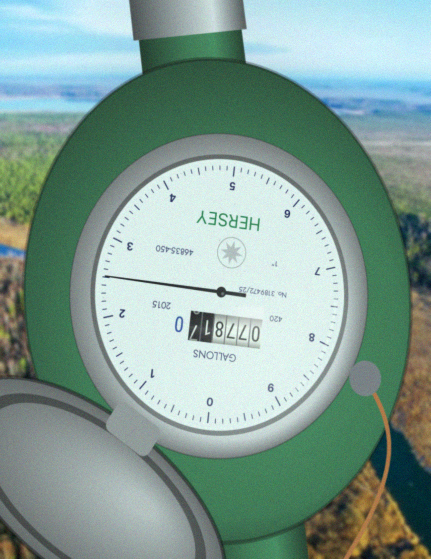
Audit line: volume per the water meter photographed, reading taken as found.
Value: 778172.5 gal
